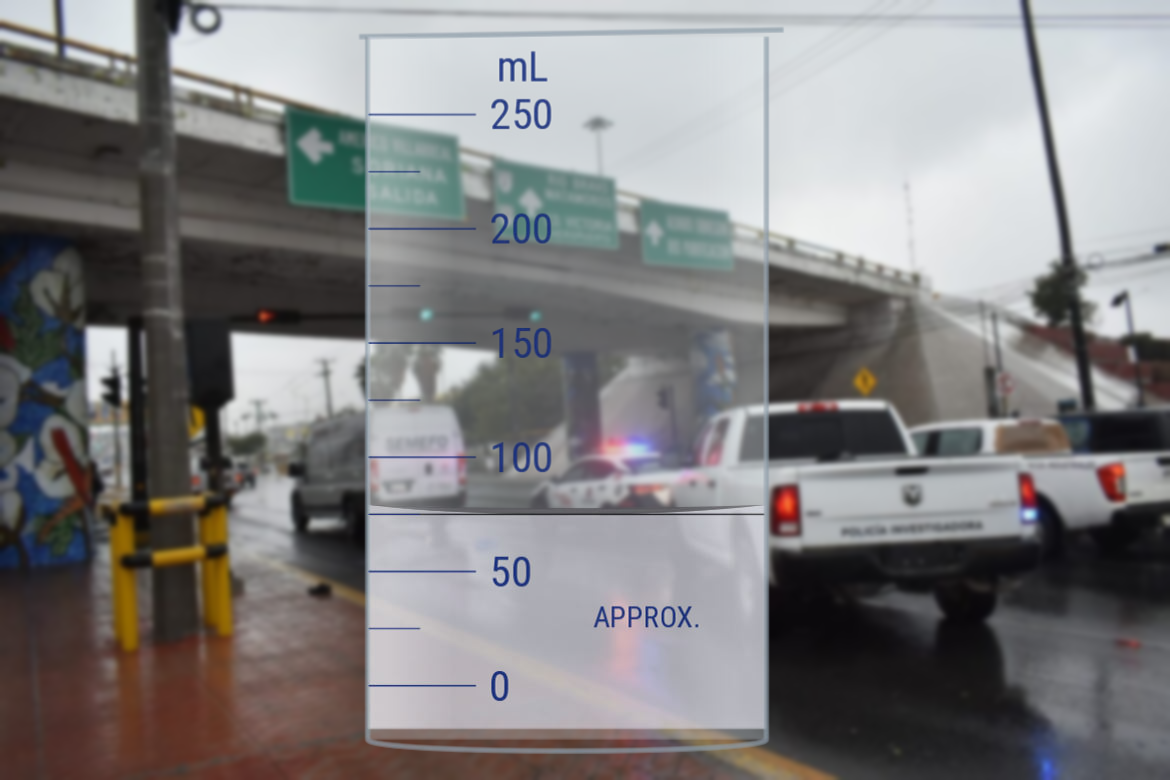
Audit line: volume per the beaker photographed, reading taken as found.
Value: 75 mL
